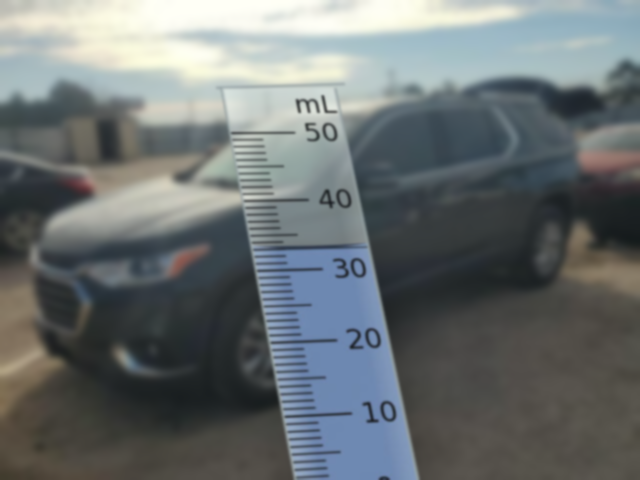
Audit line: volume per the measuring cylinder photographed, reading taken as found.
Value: 33 mL
